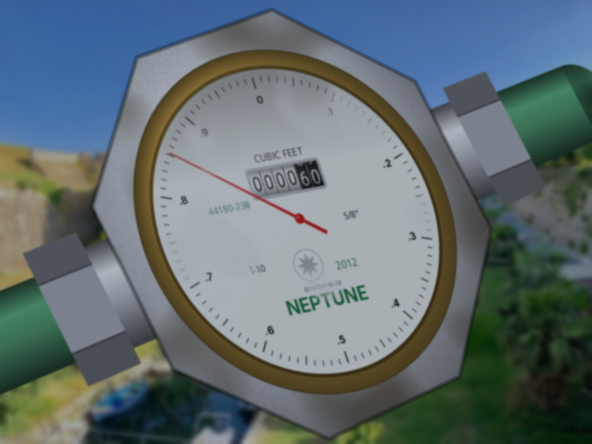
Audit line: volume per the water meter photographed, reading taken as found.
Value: 59.85 ft³
